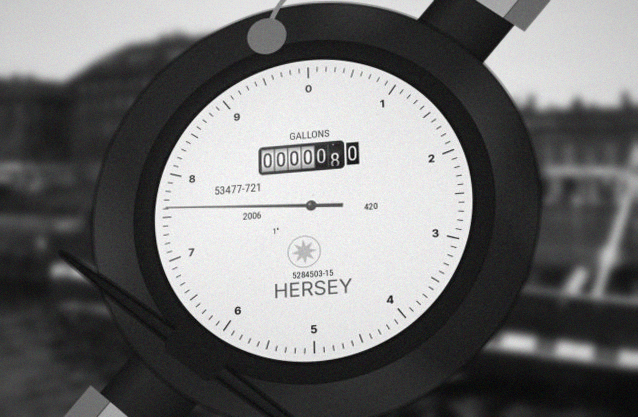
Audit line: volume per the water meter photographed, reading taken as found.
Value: 77.6 gal
